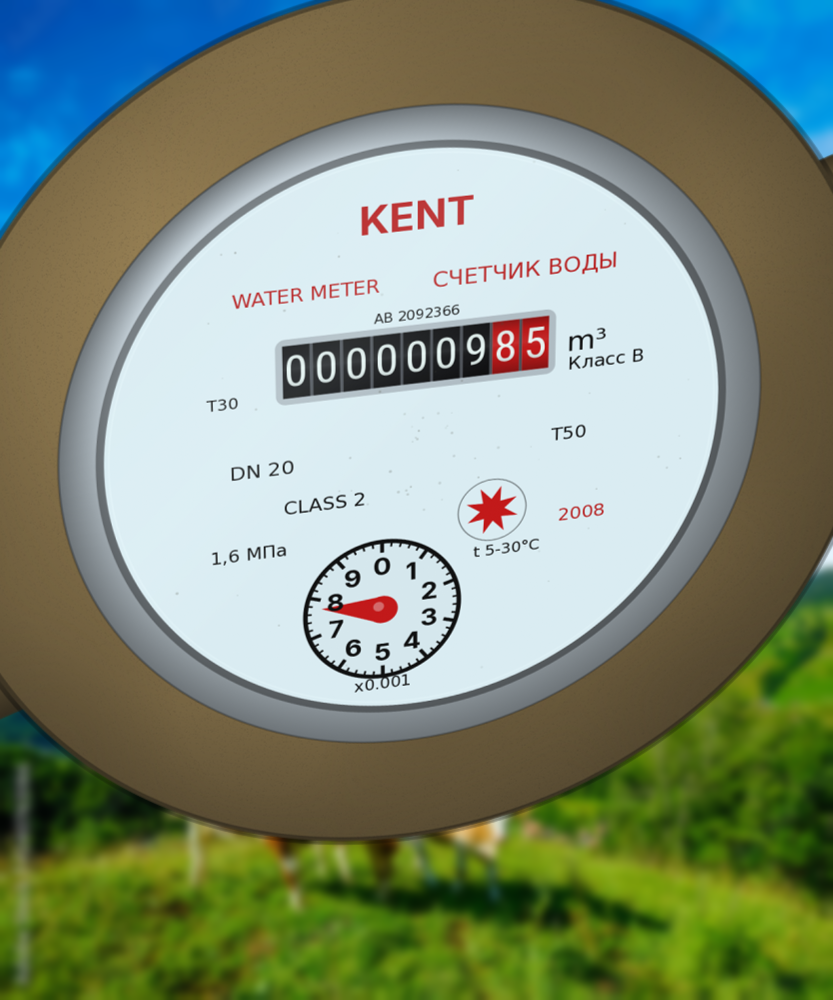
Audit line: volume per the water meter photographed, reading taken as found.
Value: 9.857 m³
